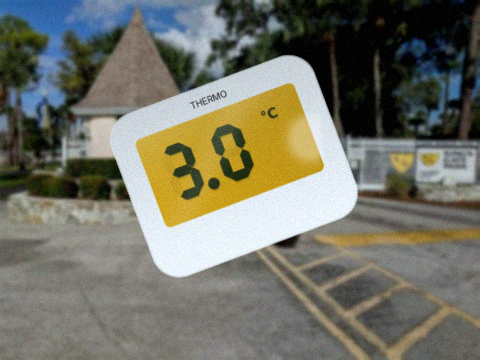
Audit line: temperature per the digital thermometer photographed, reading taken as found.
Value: 3.0 °C
